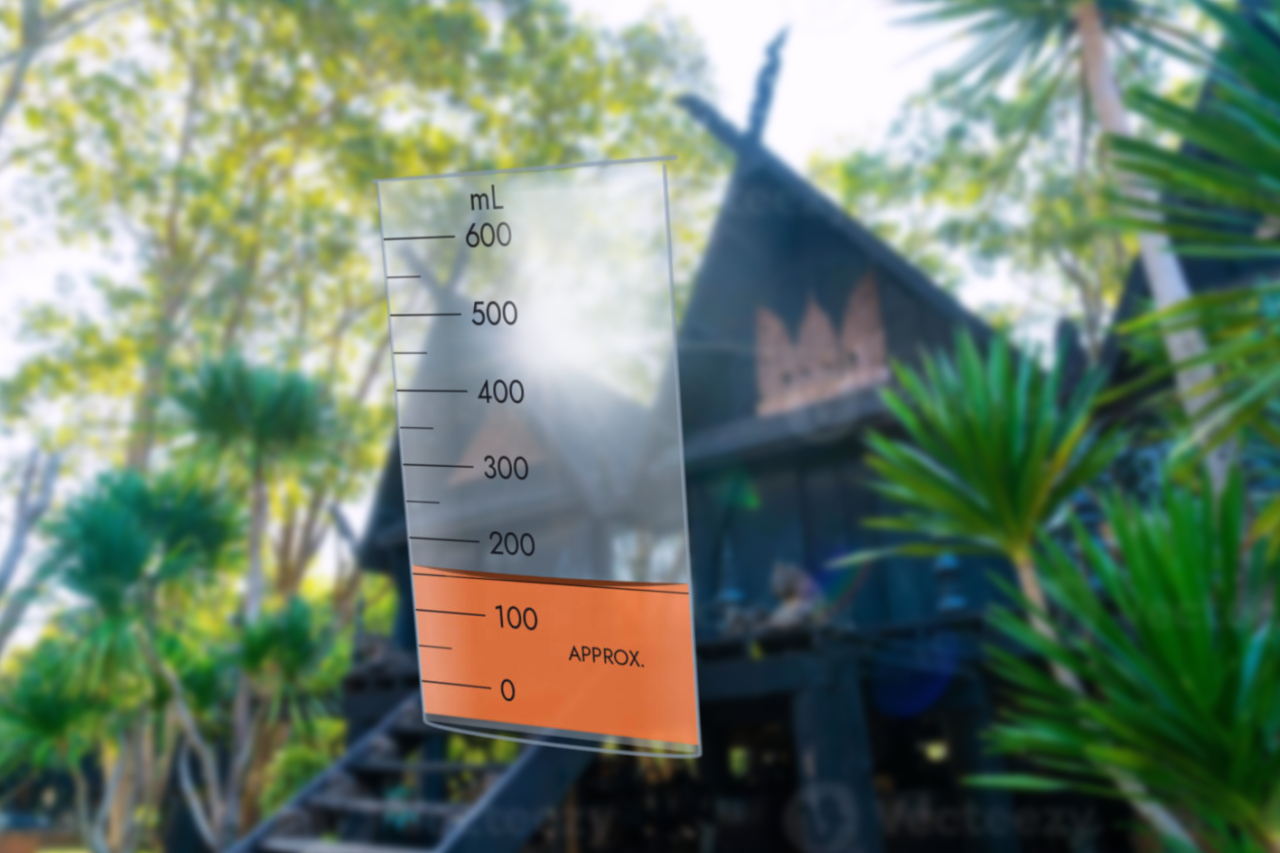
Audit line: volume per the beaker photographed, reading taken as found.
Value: 150 mL
